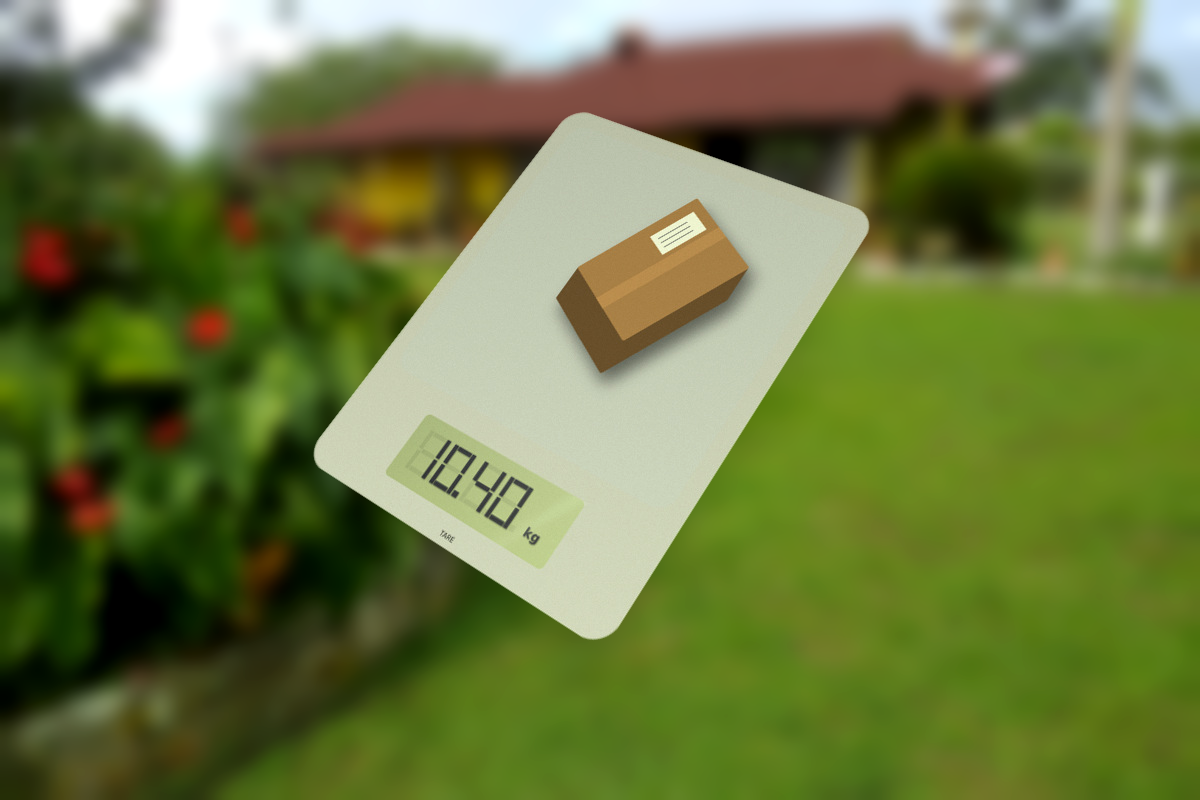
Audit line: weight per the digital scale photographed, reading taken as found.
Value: 10.40 kg
